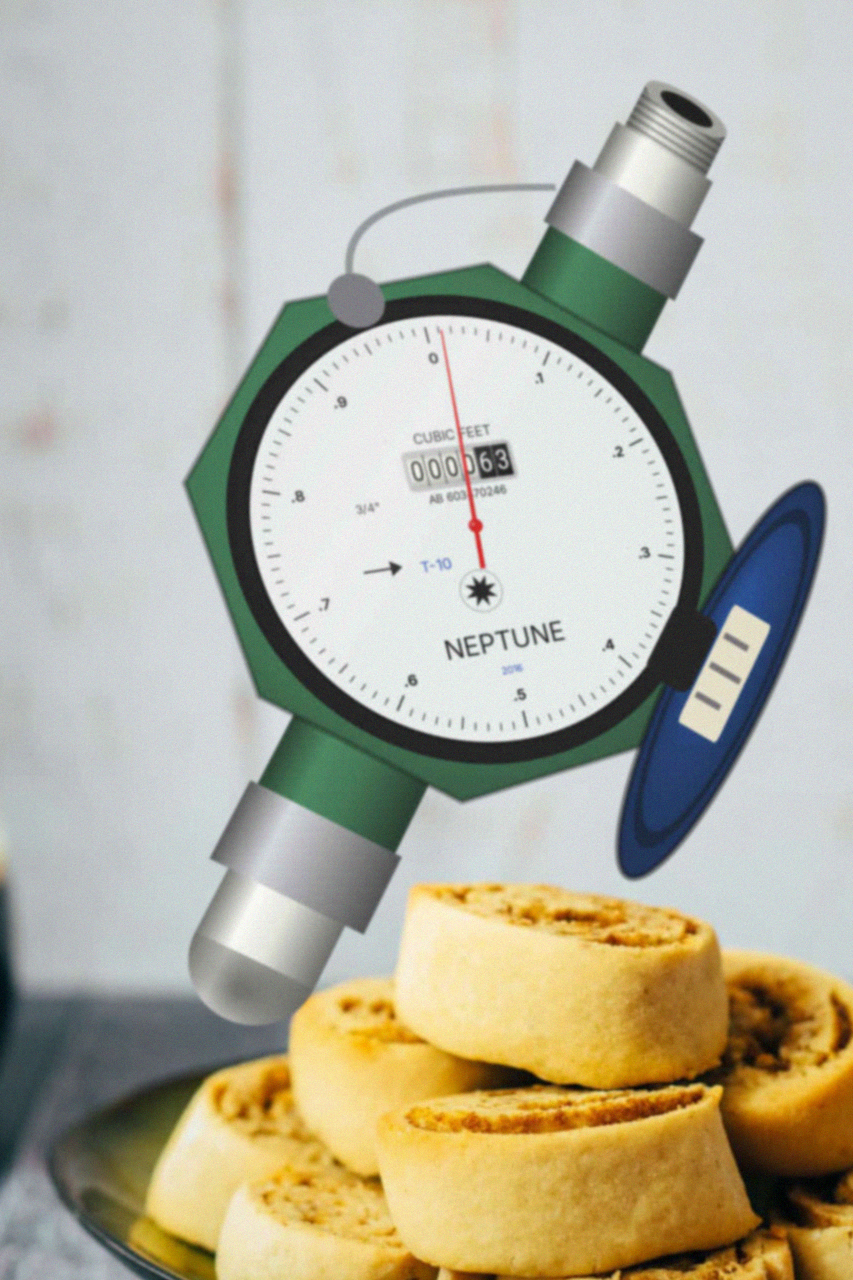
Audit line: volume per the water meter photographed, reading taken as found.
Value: 63.01 ft³
